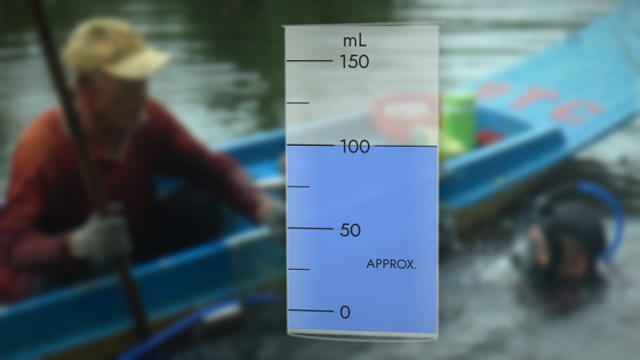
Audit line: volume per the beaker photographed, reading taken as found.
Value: 100 mL
